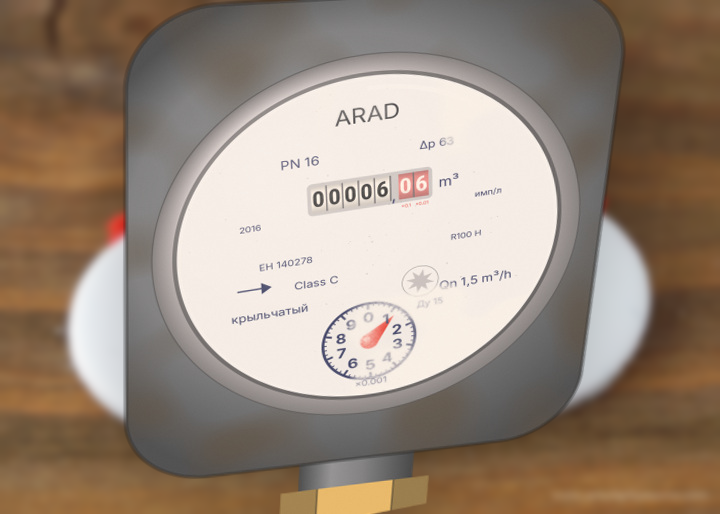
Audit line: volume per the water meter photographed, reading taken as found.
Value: 6.061 m³
